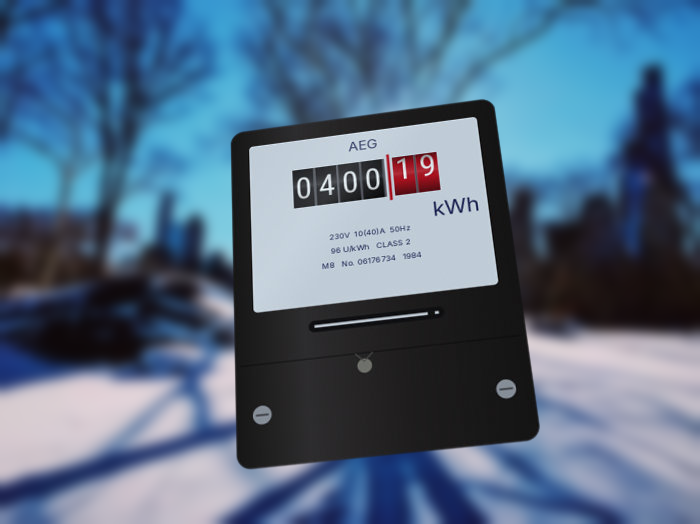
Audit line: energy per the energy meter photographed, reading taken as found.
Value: 400.19 kWh
